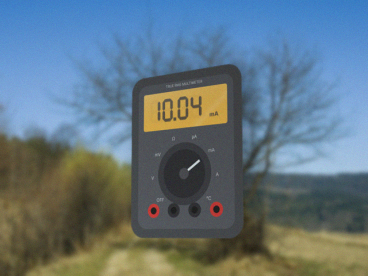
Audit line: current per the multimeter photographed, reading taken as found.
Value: 10.04 mA
